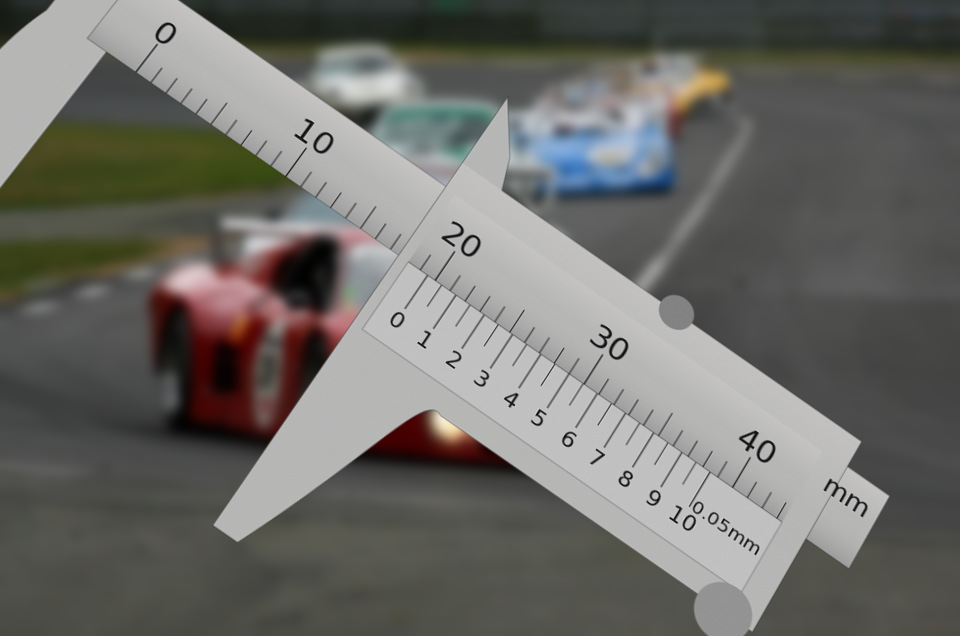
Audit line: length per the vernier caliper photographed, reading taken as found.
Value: 19.5 mm
